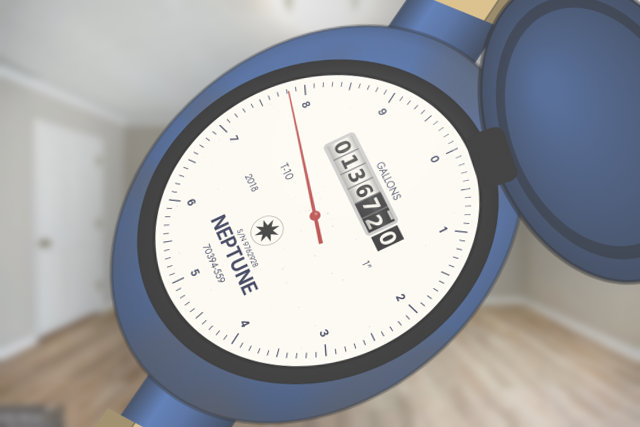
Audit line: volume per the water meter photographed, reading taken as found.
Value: 136717.8 gal
